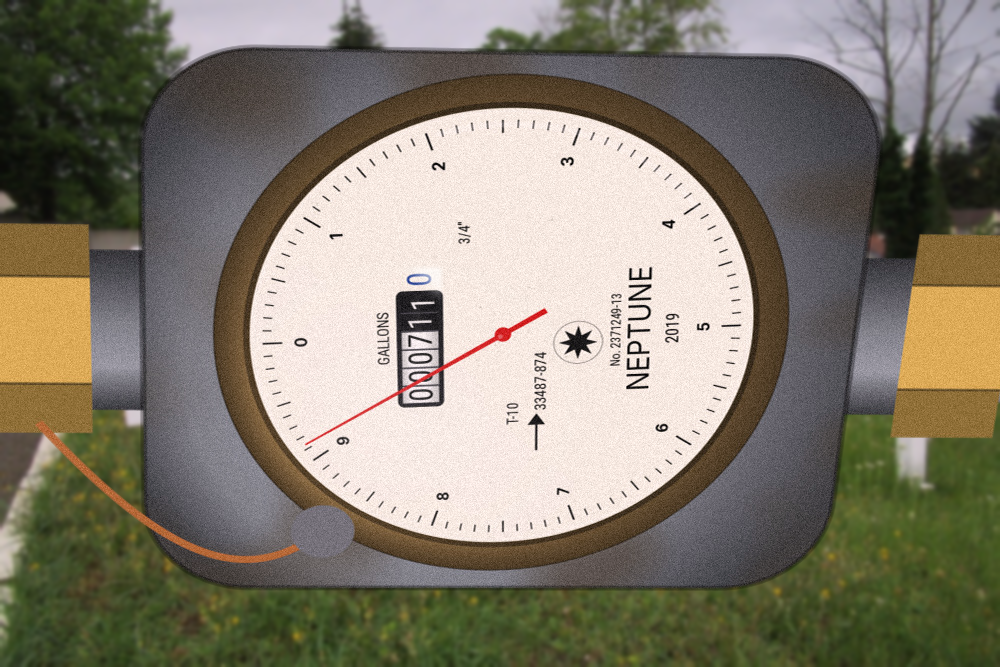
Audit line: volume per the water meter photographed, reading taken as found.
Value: 7109.1 gal
